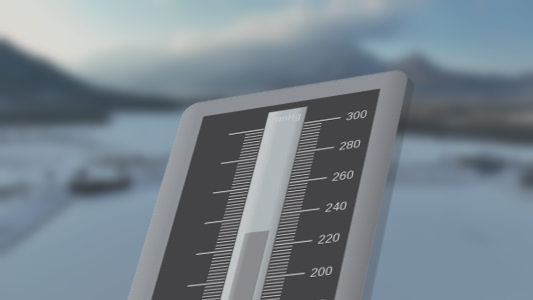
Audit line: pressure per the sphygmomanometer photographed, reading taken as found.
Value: 230 mmHg
